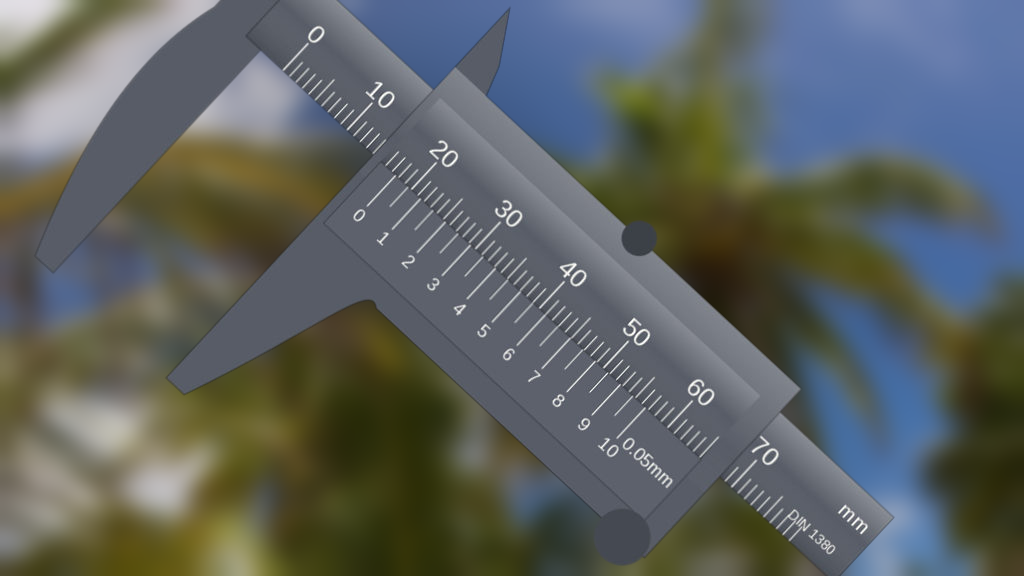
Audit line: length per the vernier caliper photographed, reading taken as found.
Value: 17.6 mm
